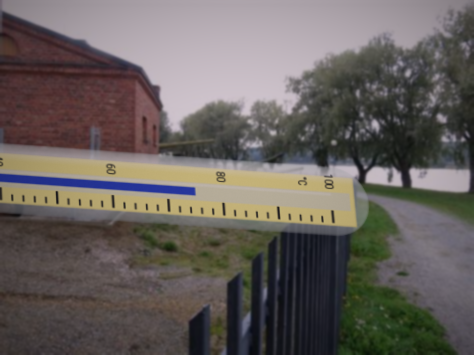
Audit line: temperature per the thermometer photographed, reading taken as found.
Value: 75 °C
